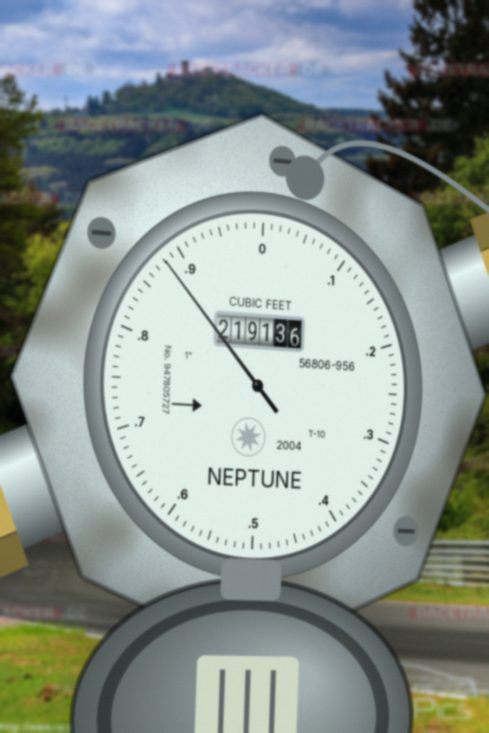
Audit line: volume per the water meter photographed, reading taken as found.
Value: 219135.88 ft³
